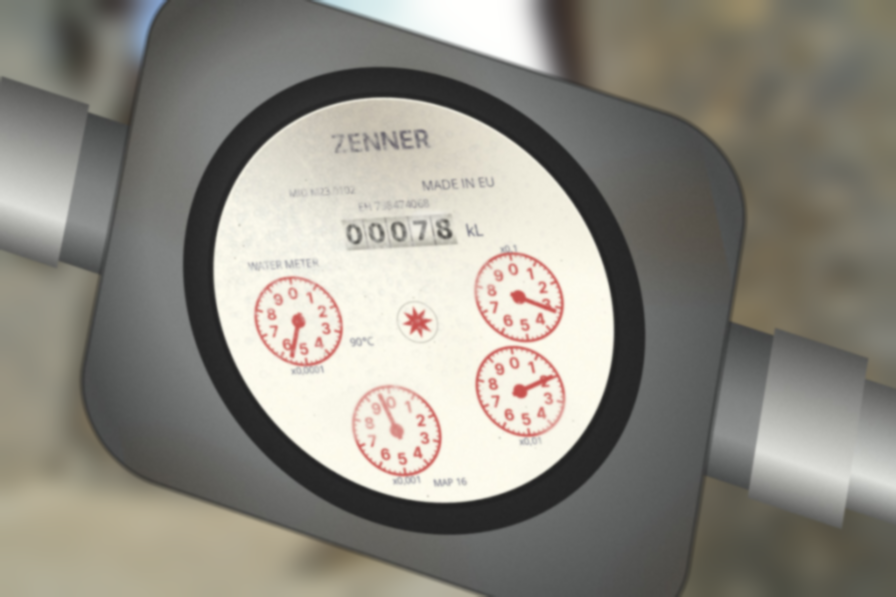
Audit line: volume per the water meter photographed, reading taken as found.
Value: 78.3195 kL
